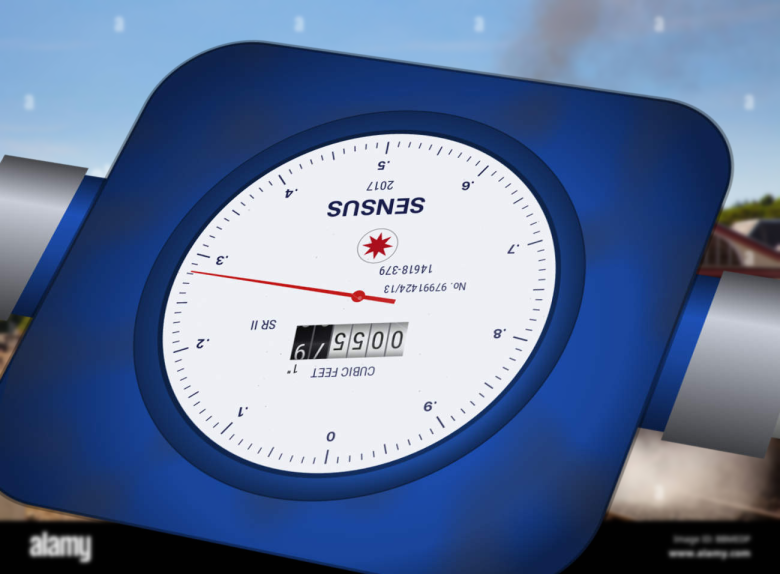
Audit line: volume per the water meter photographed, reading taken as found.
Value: 5579.28 ft³
